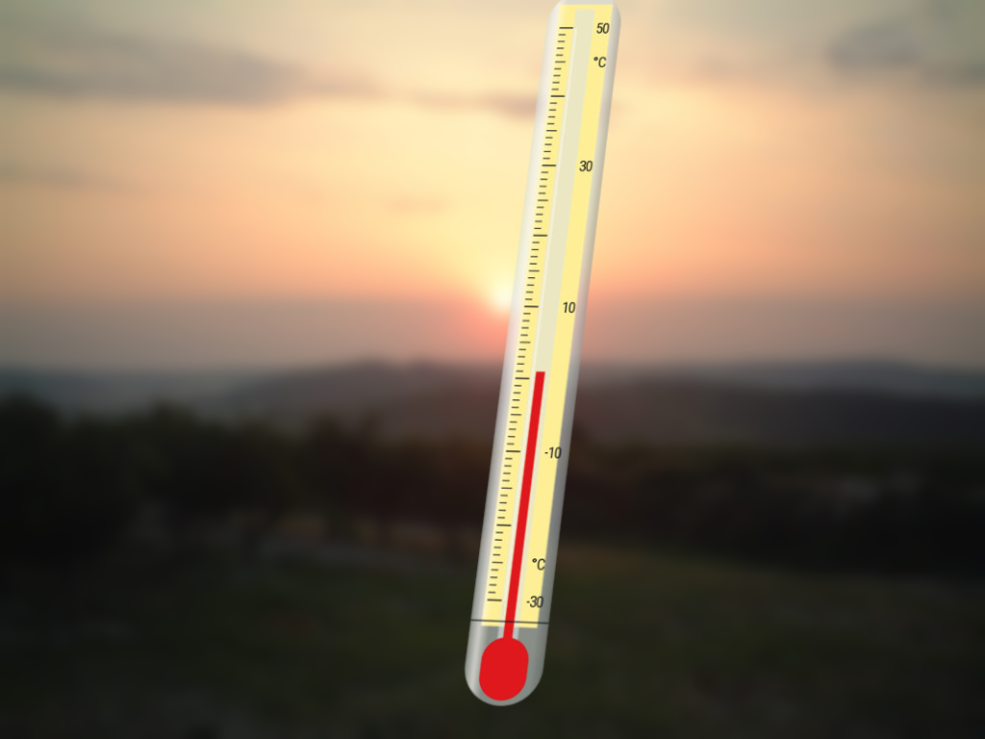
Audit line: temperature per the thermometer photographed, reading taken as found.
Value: 1 °C
